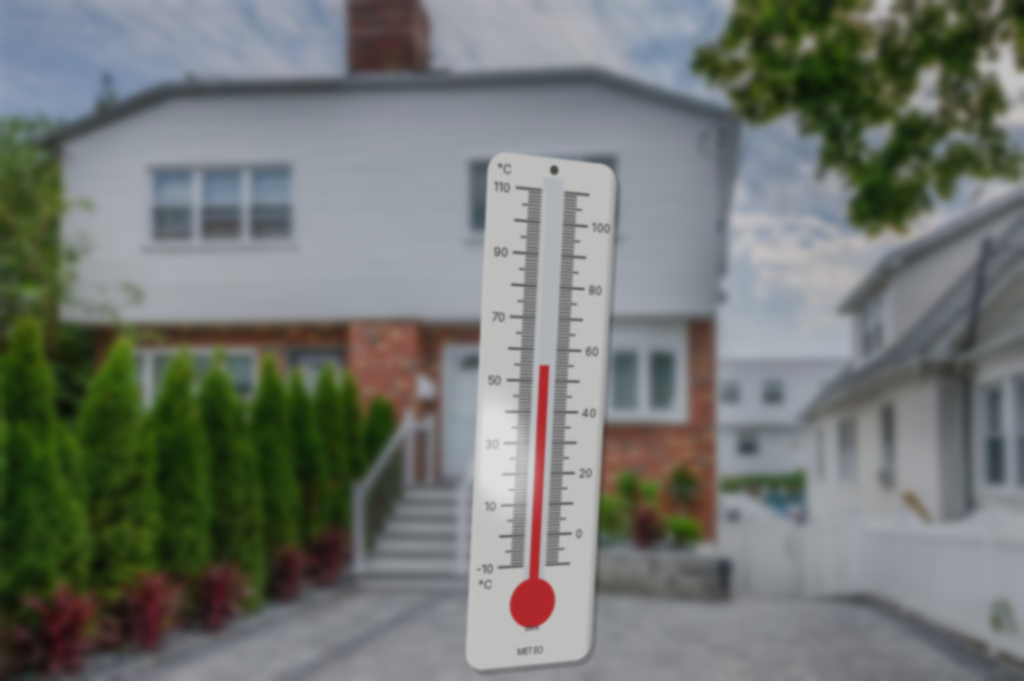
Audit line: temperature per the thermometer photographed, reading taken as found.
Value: 55 °C
